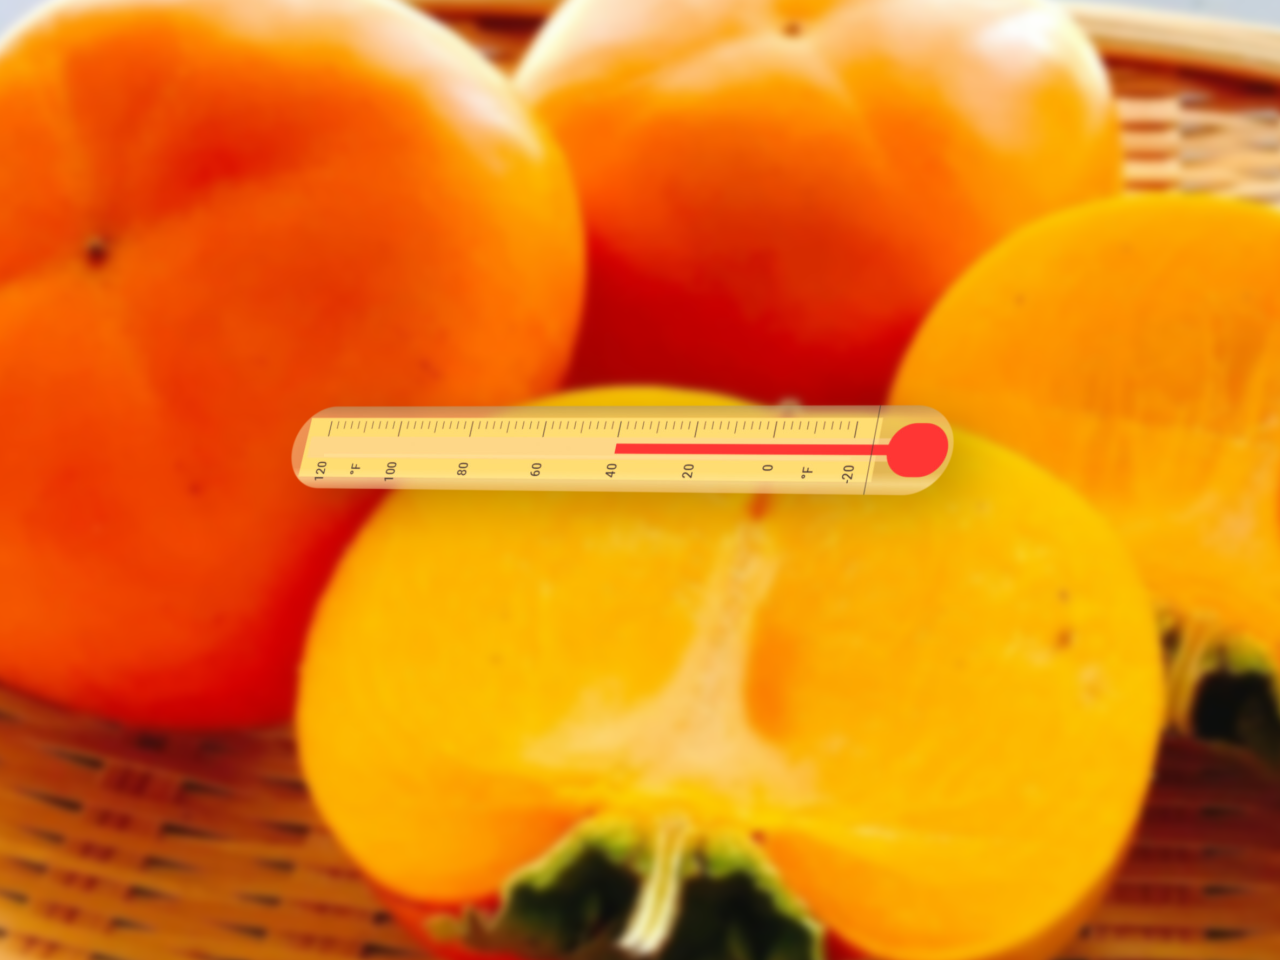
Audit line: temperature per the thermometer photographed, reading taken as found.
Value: 40 °F
